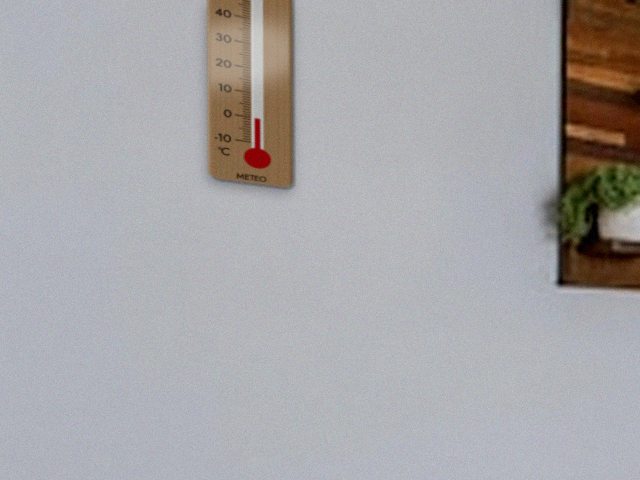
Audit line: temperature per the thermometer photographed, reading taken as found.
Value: 0 °C
